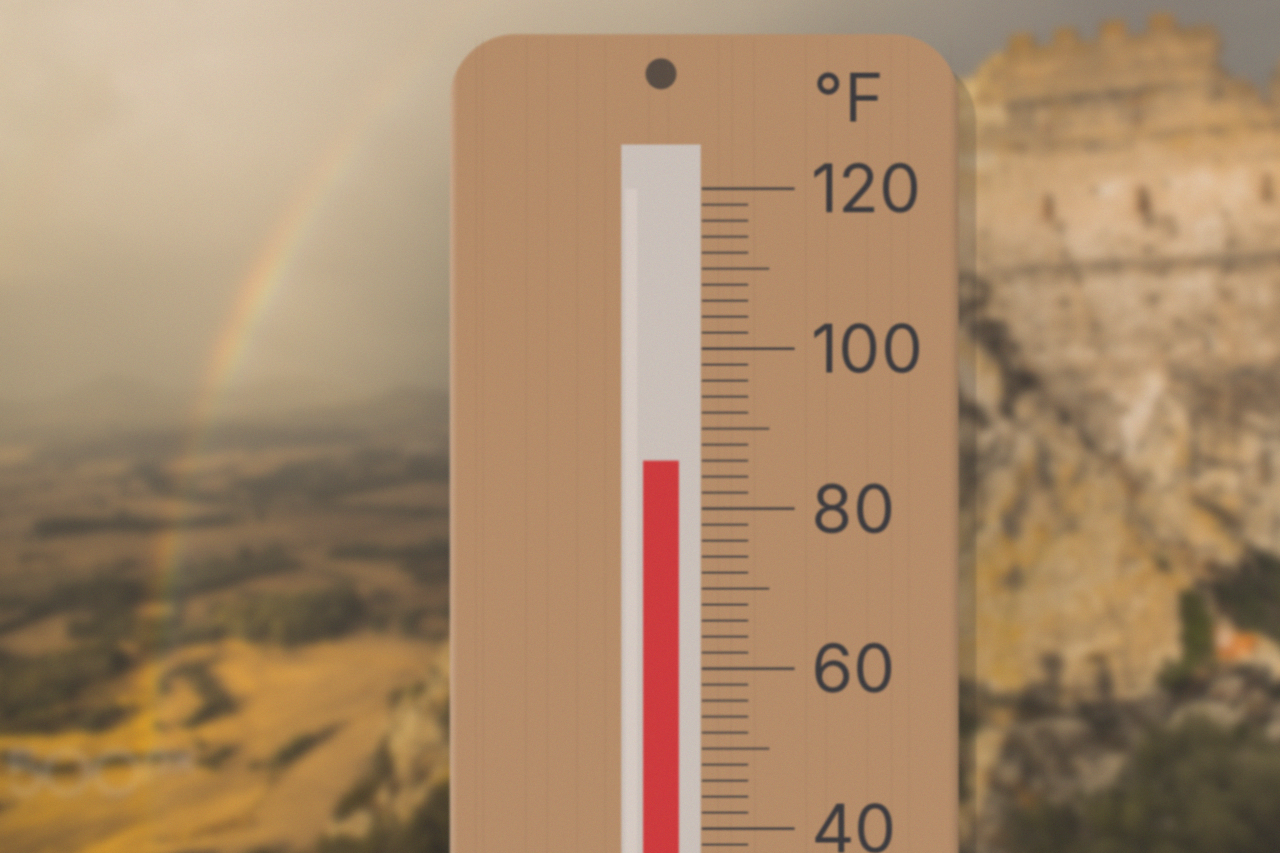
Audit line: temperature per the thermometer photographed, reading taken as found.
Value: 86 °F
